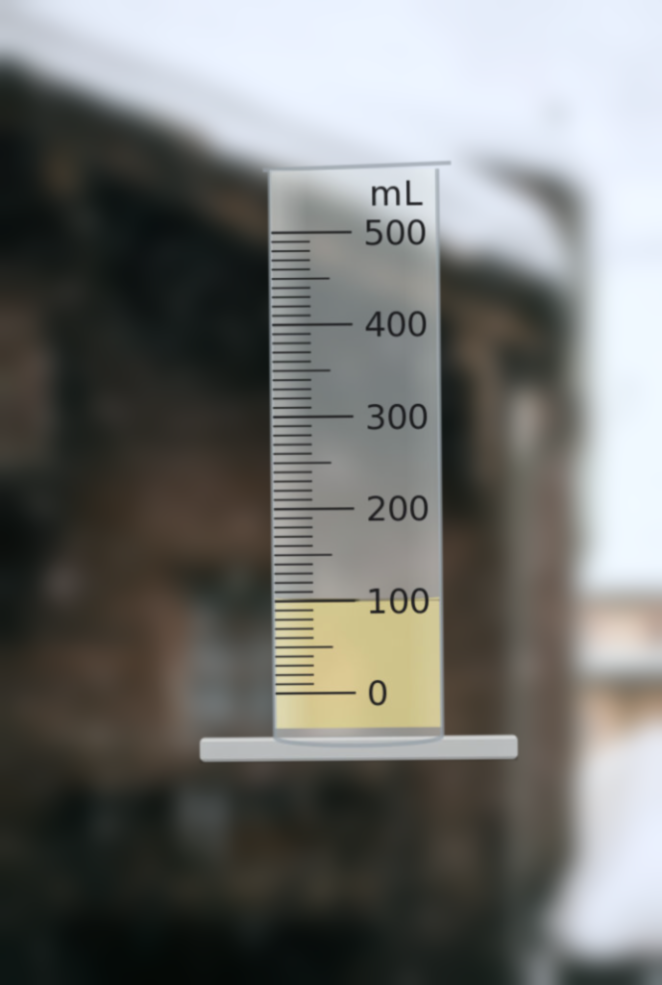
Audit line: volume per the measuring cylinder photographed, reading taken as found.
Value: 100 mL
